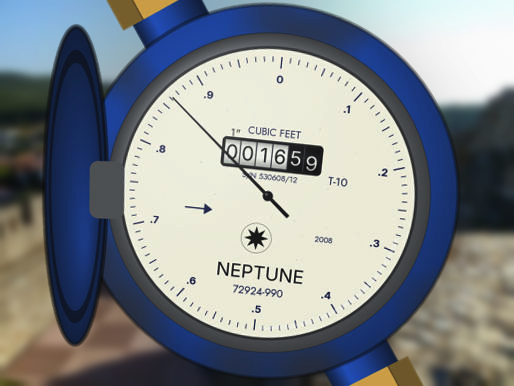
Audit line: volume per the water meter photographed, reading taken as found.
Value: 1658.86 ft³
